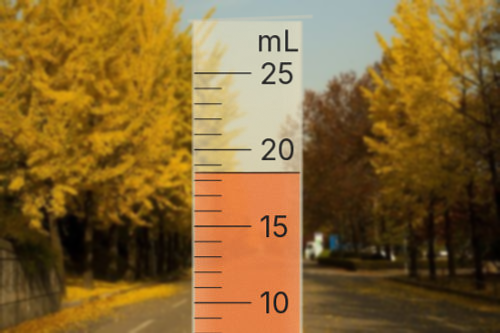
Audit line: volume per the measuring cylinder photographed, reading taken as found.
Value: 18.5 mL
